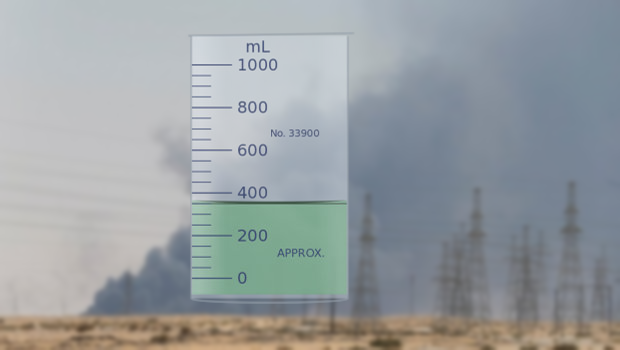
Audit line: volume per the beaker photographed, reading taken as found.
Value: 350 mL
